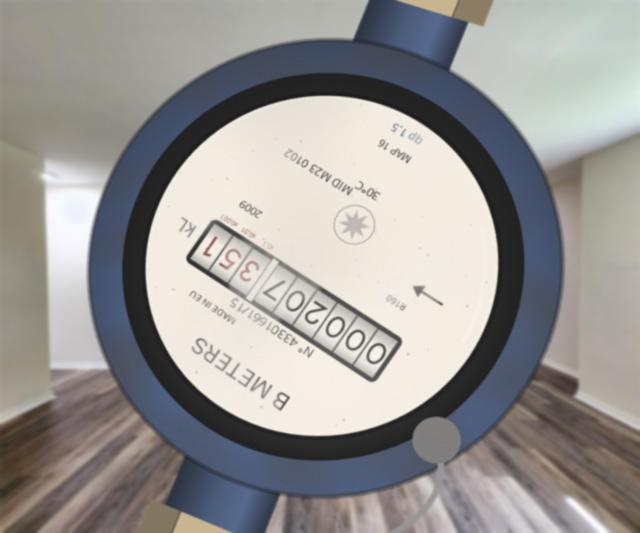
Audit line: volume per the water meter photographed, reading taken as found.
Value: 207.351 kL
